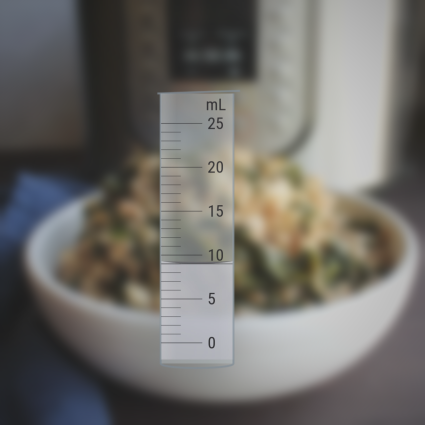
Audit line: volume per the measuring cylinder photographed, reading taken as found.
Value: 9 mL
